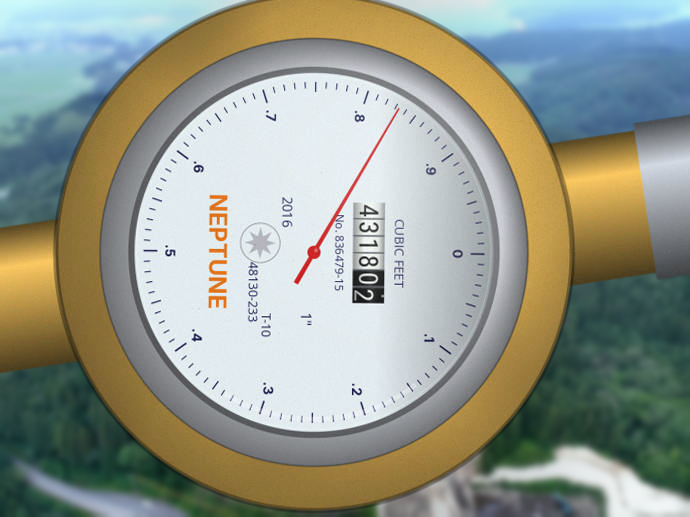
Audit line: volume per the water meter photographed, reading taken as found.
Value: 431801.83 ft³
